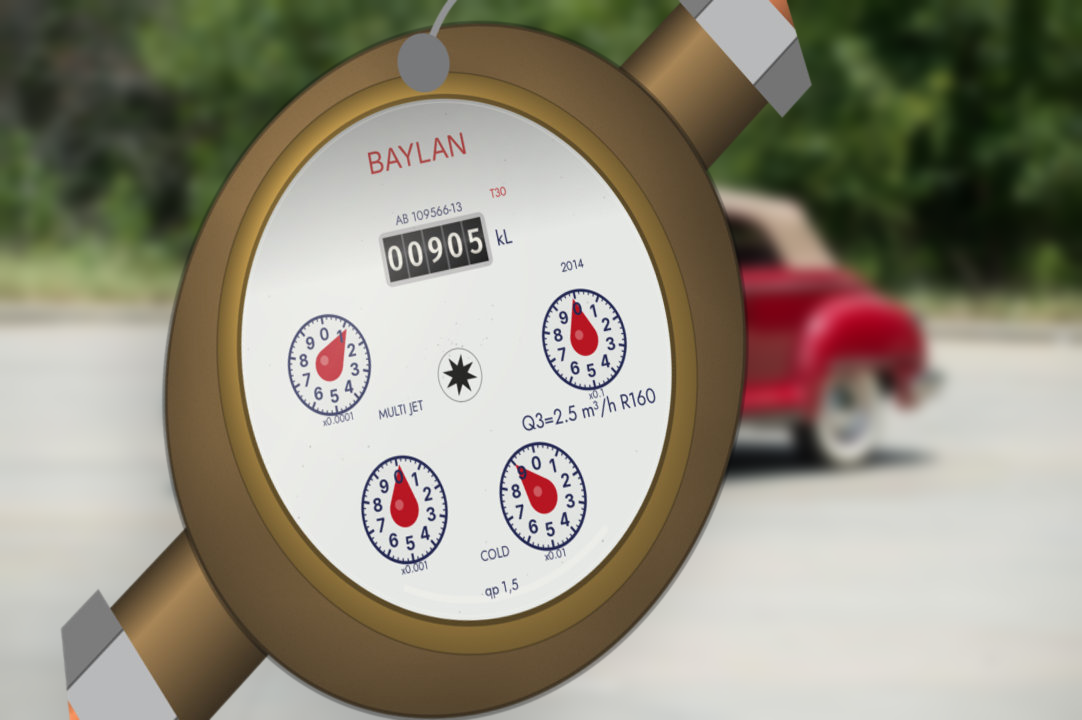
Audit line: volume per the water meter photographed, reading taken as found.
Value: 904.9901 kL
